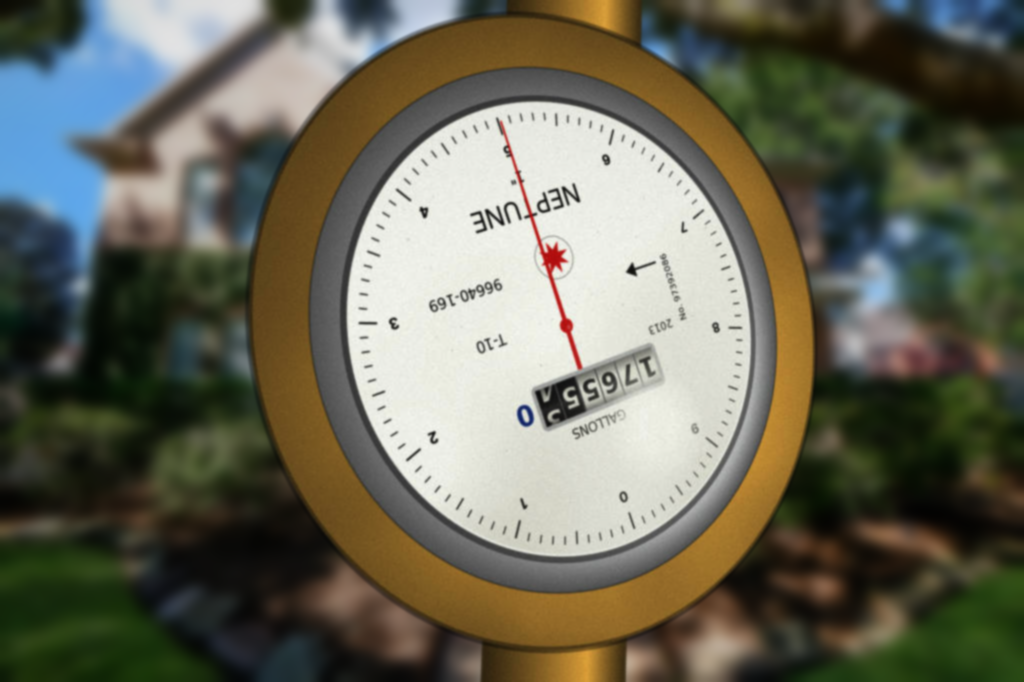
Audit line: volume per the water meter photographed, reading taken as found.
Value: 1765535.0 gal
